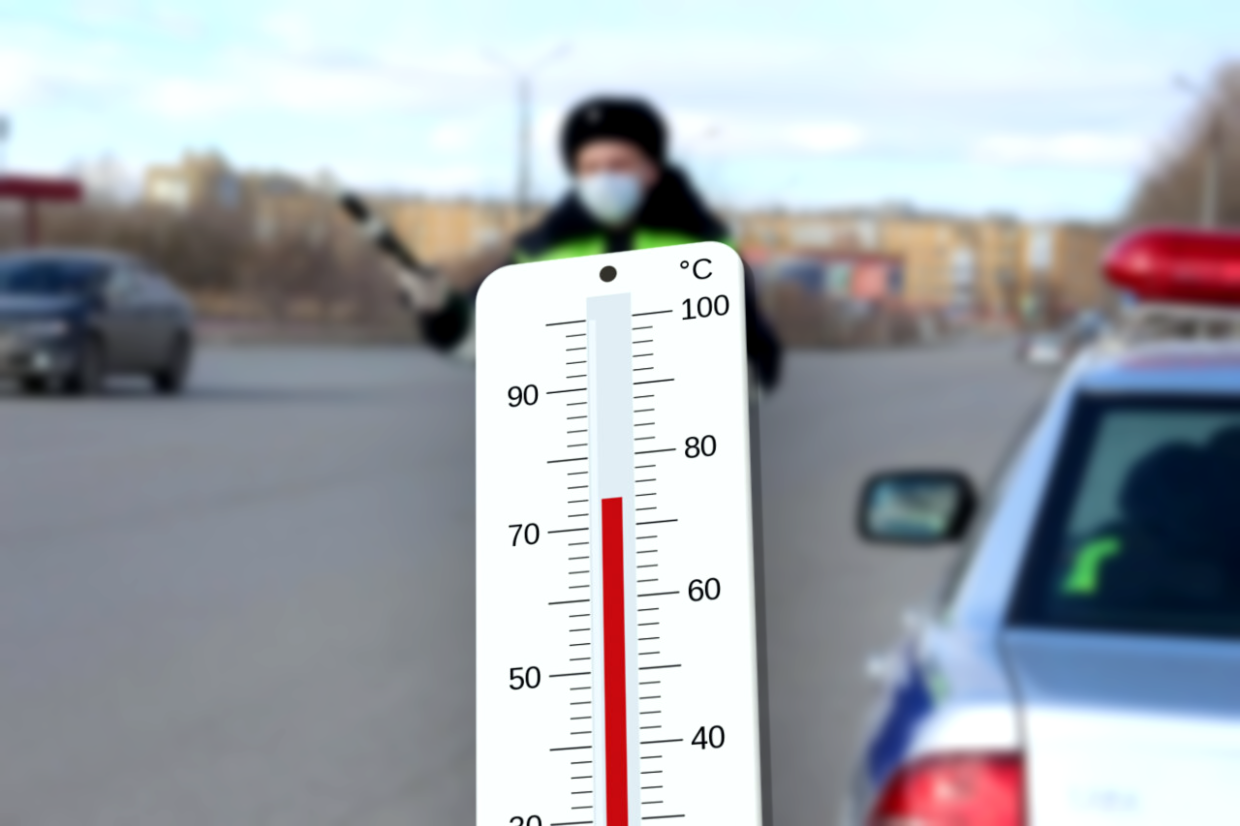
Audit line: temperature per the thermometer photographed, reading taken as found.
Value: 74 °C
